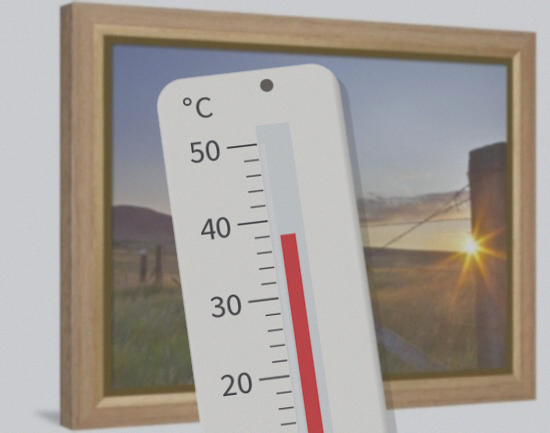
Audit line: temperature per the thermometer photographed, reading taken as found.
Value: 38 °C
